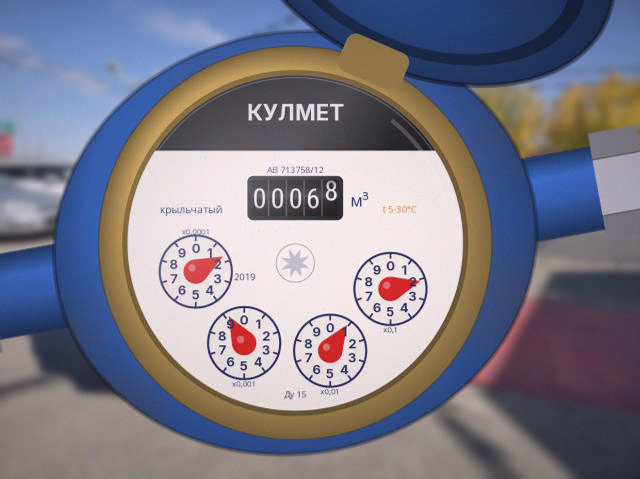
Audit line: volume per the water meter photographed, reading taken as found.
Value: 68.2091 m³
